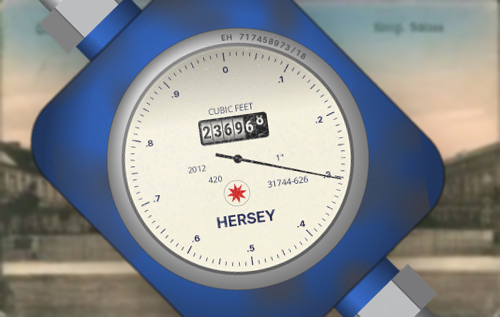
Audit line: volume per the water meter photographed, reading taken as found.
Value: 236968.30 ft³
